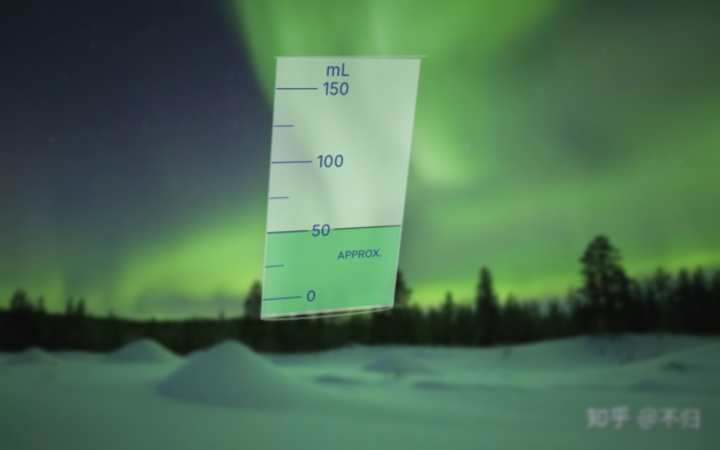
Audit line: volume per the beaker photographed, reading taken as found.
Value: 50 mL
